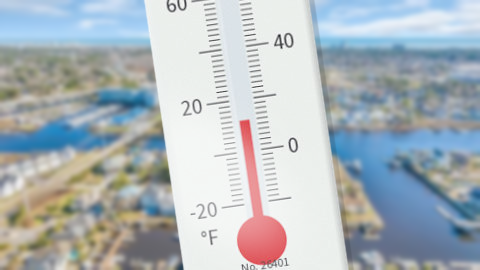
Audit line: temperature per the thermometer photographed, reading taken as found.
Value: 12 °F
